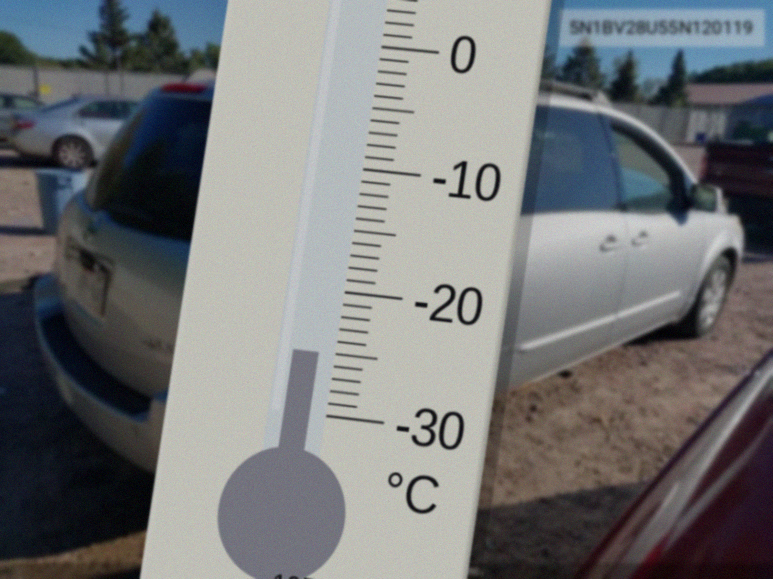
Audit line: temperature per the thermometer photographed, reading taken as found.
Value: -25 °C
